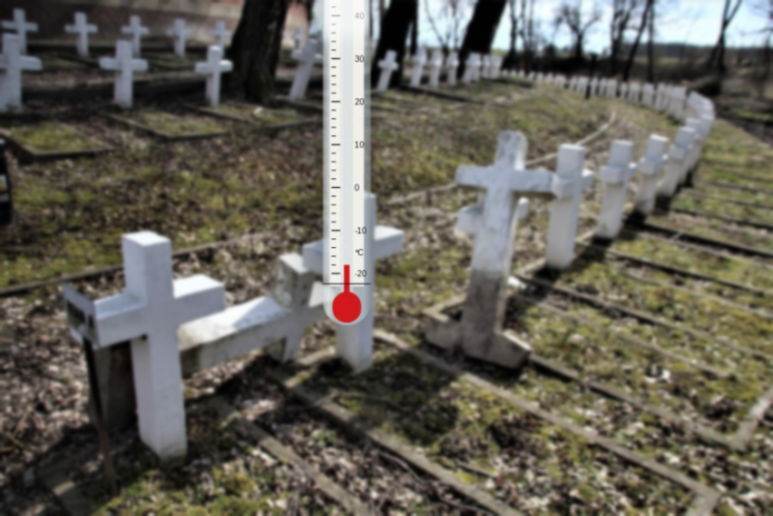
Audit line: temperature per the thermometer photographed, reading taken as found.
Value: -18 °C
